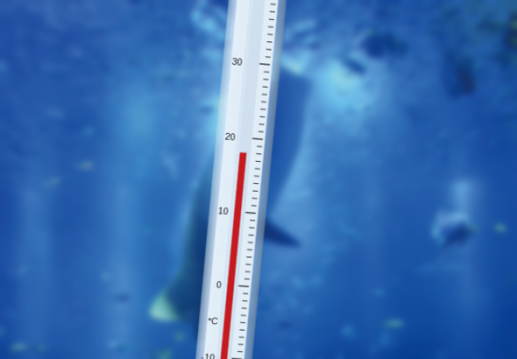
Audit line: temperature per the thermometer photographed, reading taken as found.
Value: 18 °C
